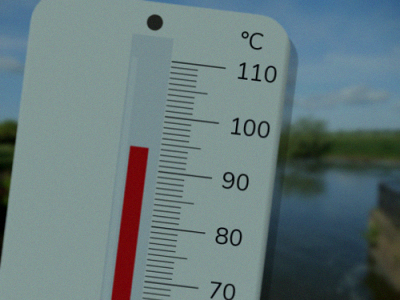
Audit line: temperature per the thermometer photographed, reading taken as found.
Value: 94 °C
